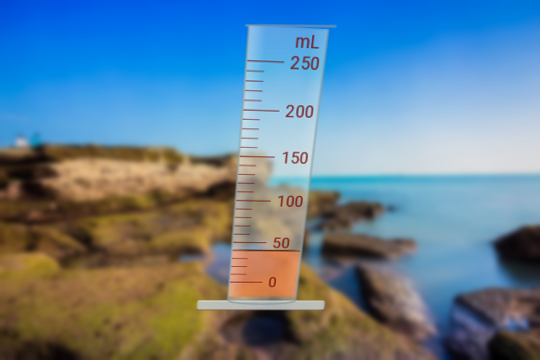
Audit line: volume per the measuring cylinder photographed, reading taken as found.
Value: 40 mL
